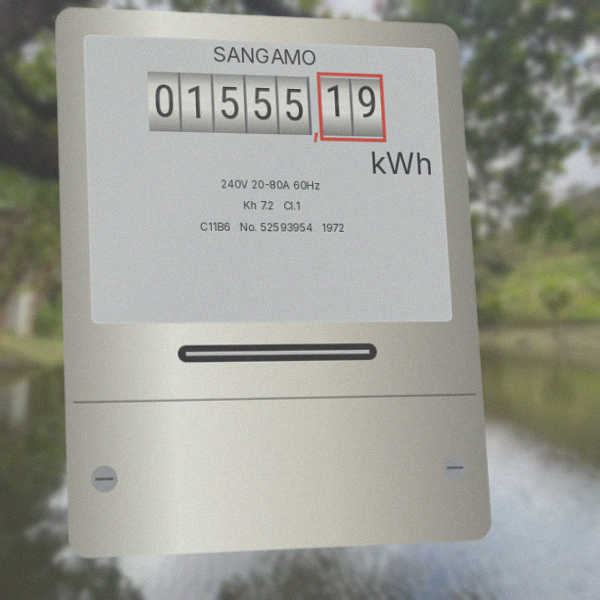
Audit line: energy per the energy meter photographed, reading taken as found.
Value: 1555.19 kWh
